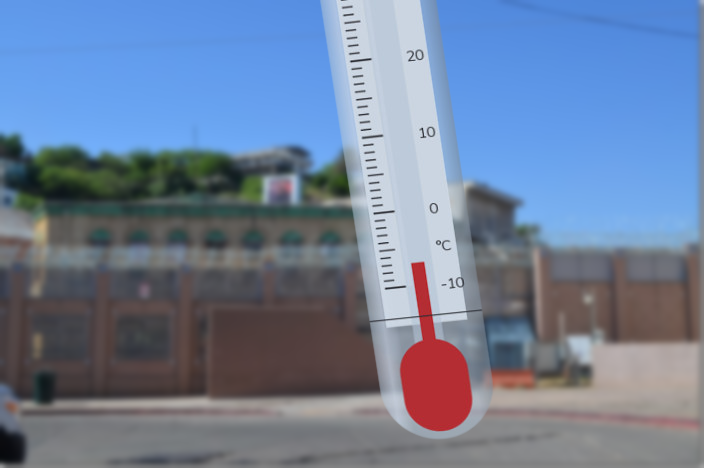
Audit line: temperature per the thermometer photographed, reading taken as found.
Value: -7 °C
